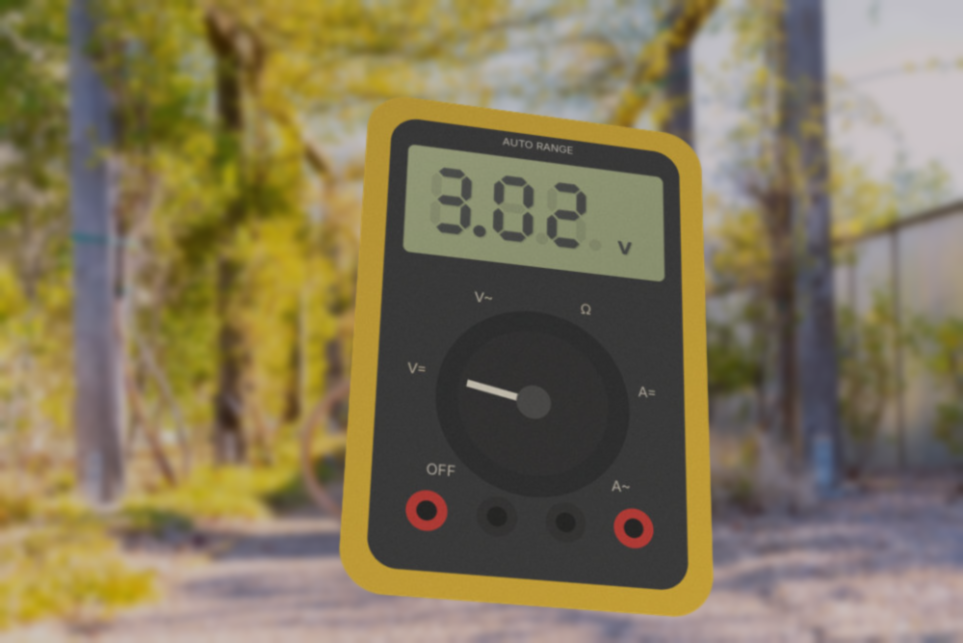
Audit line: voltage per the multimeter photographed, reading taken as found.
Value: 3.02 V
